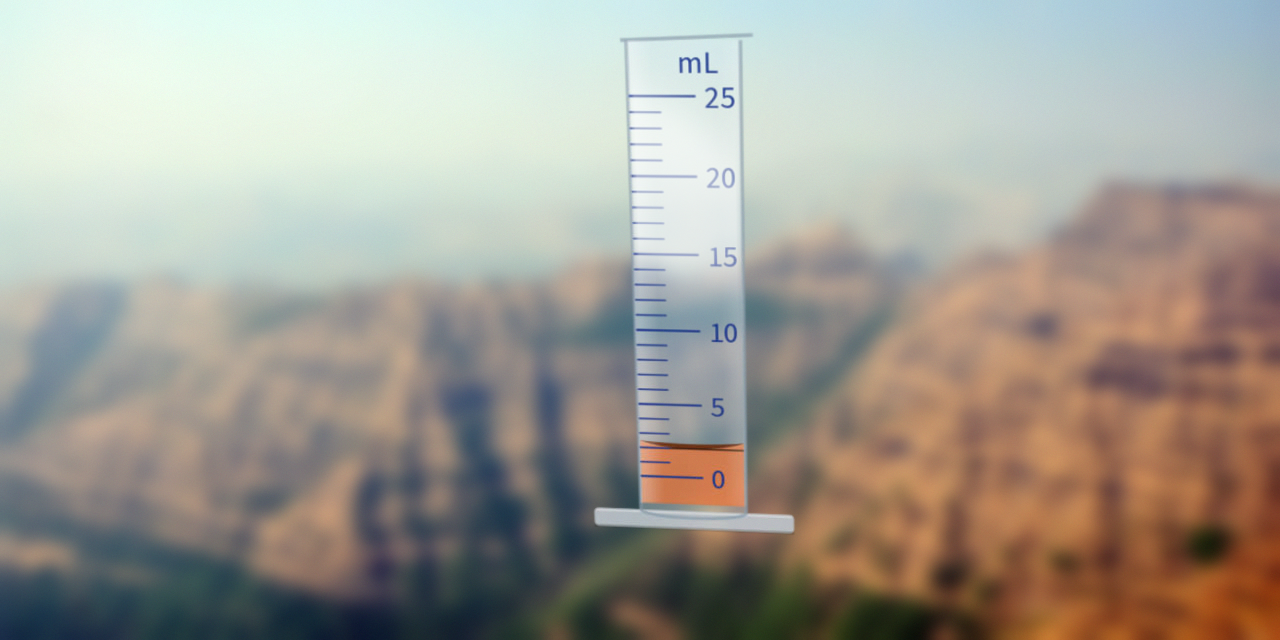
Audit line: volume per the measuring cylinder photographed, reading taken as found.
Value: 2 mL
